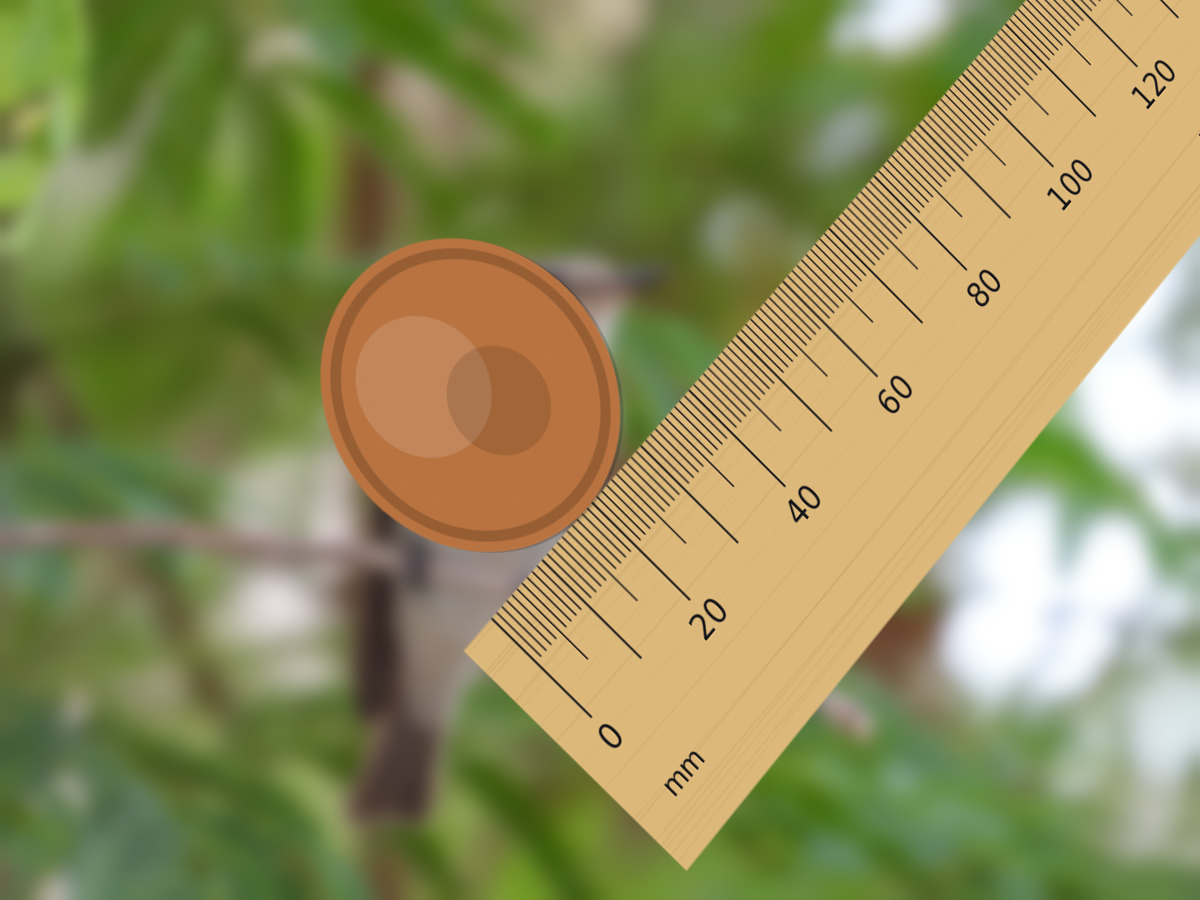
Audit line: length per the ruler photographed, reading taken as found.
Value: 38 mm
